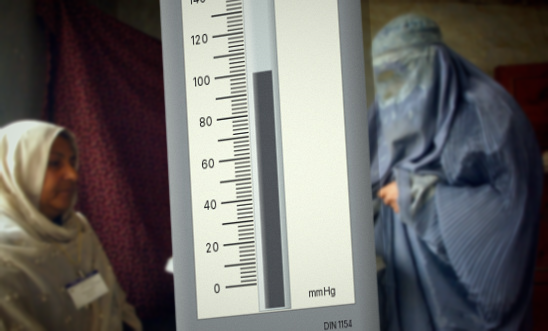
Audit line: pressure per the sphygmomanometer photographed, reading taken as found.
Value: 100 mmHg
